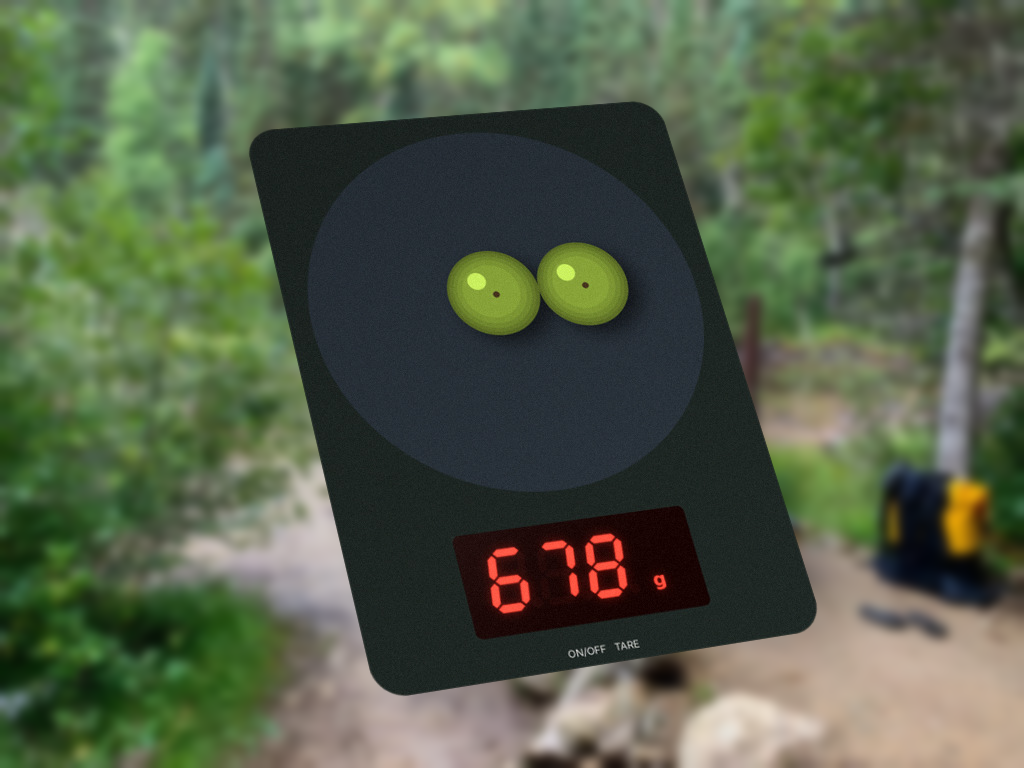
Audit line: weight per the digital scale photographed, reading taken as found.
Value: 678 g
